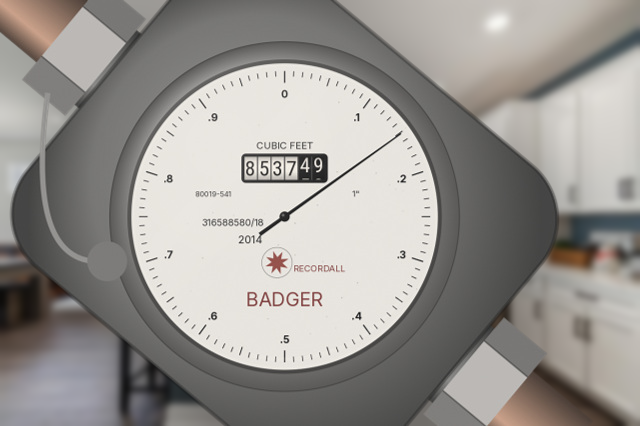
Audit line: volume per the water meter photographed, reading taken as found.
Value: 853749.15 ft³
